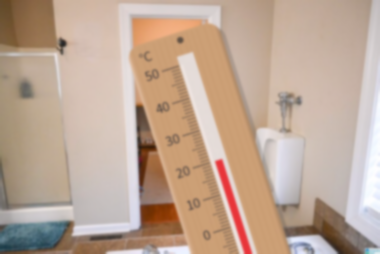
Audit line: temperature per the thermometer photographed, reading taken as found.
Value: 20 °C
